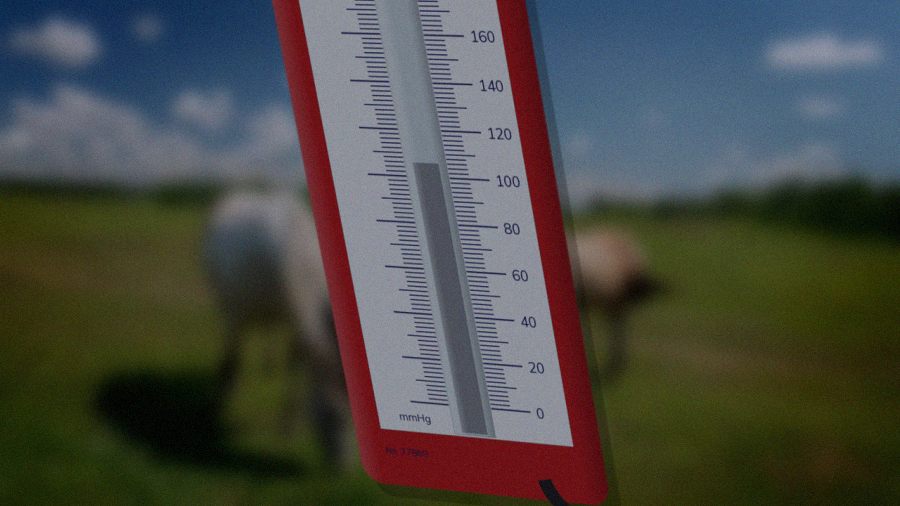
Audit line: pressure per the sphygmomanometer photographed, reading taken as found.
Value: 106 mmHg
